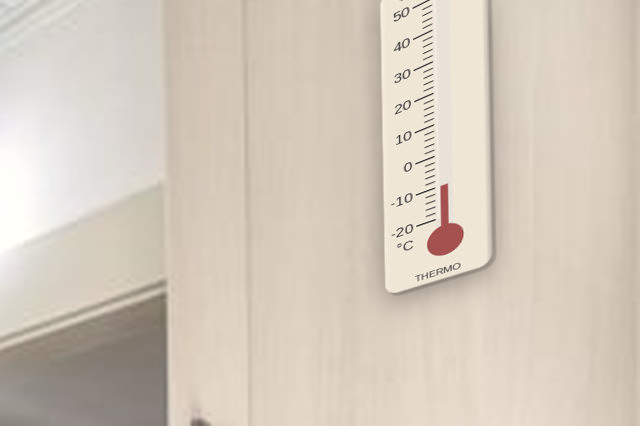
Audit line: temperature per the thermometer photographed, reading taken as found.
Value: -10 °C
